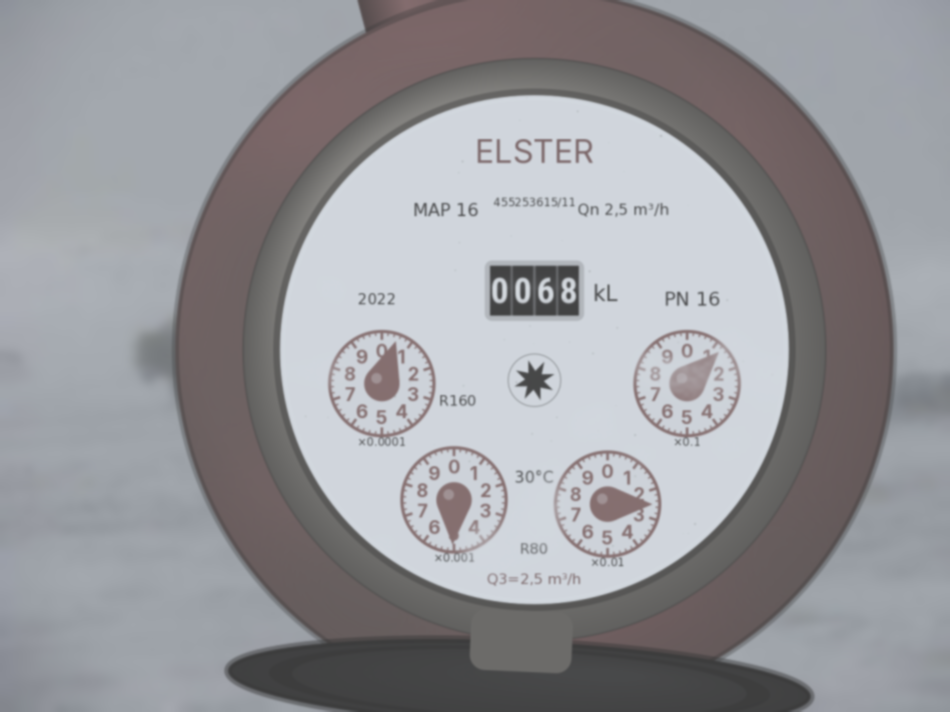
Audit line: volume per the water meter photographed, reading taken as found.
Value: 68.1250 kL
